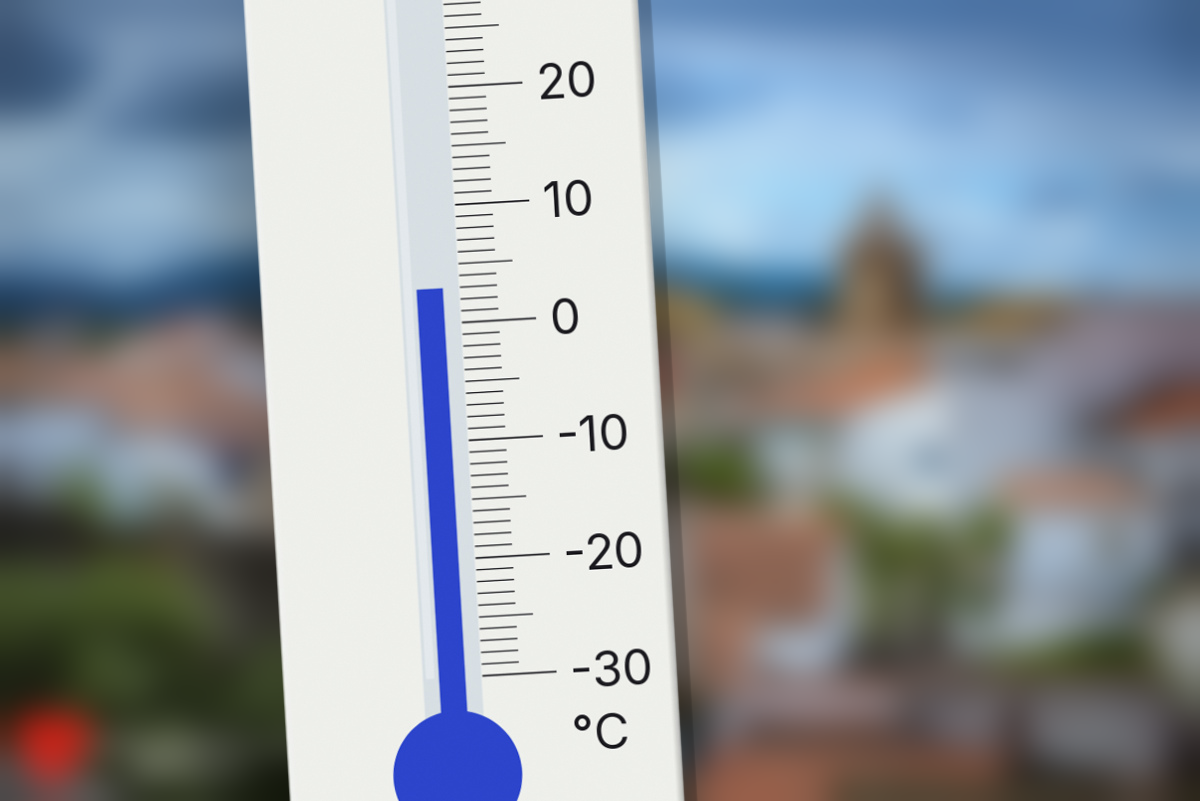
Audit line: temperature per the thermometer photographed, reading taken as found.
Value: 3 °C
